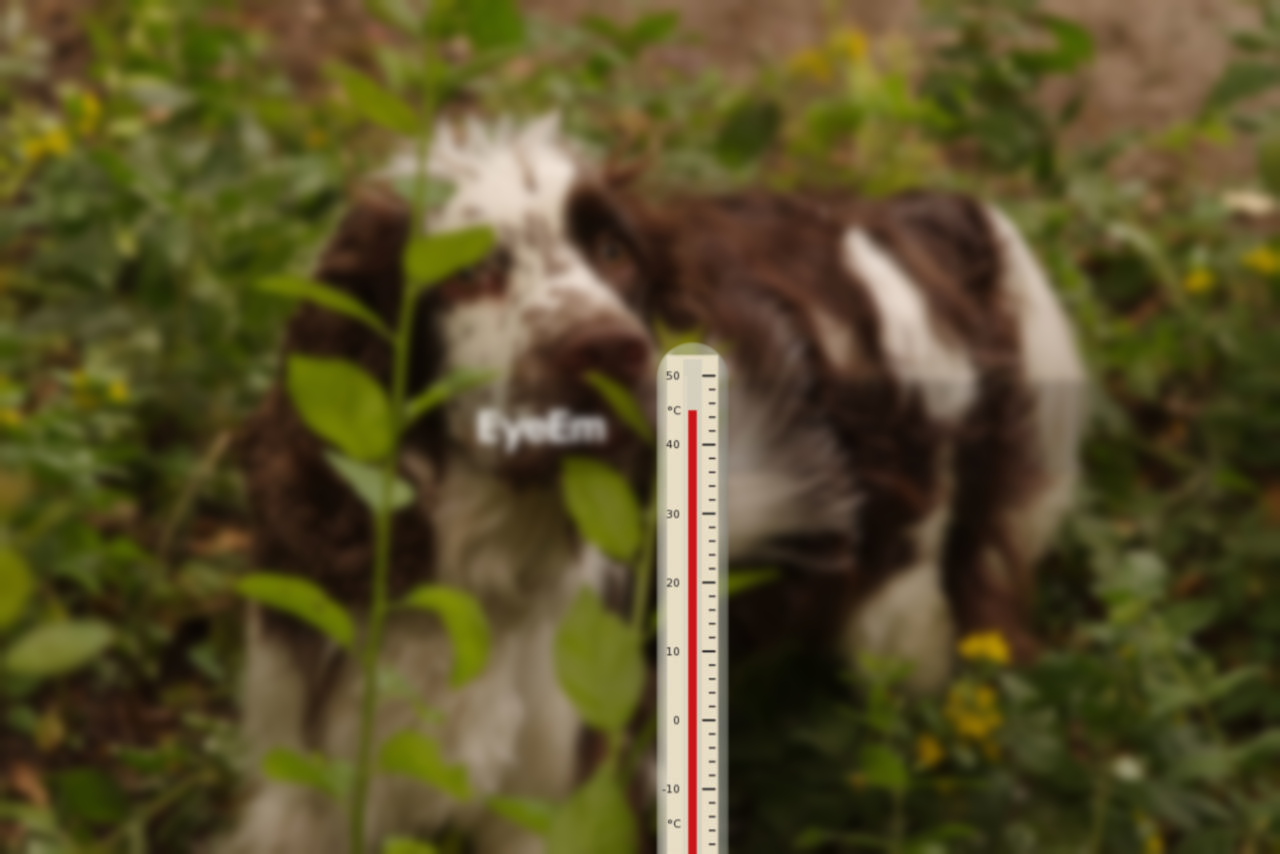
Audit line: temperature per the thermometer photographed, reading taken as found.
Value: 45 °C
